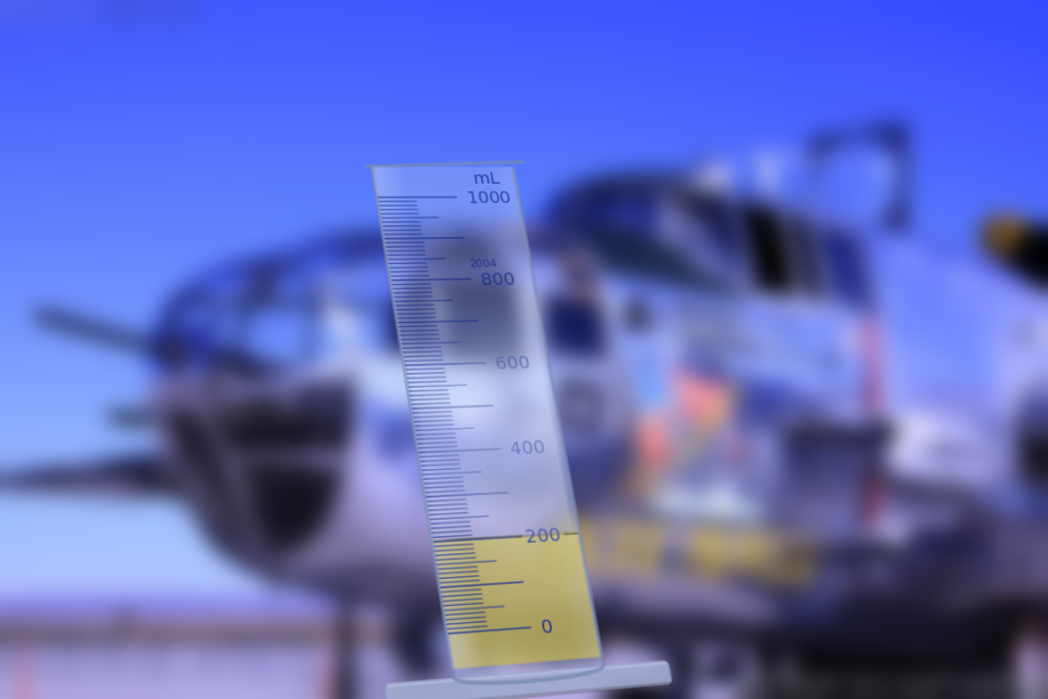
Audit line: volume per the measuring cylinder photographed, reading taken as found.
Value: 200 mL
